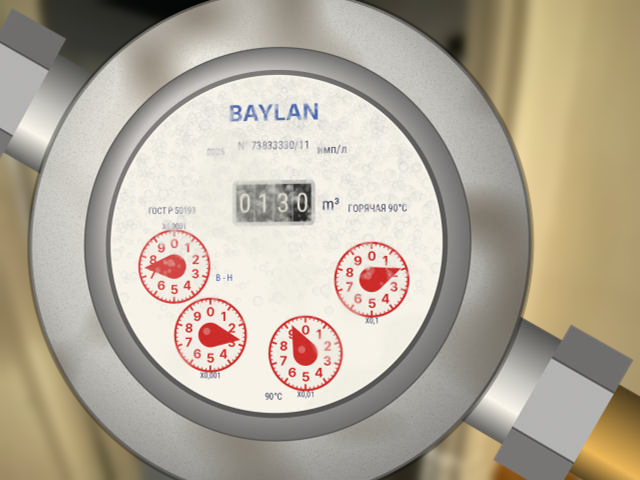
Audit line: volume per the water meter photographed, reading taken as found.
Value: 130.1927 m³
